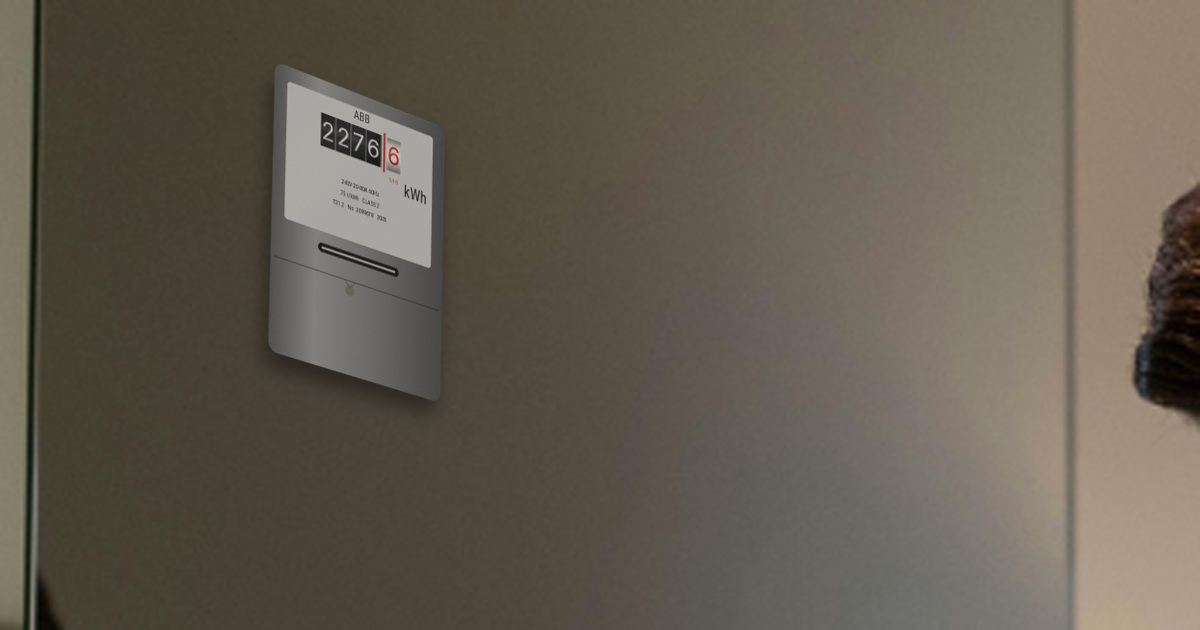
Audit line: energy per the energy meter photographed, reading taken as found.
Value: 2276.6 kWh
